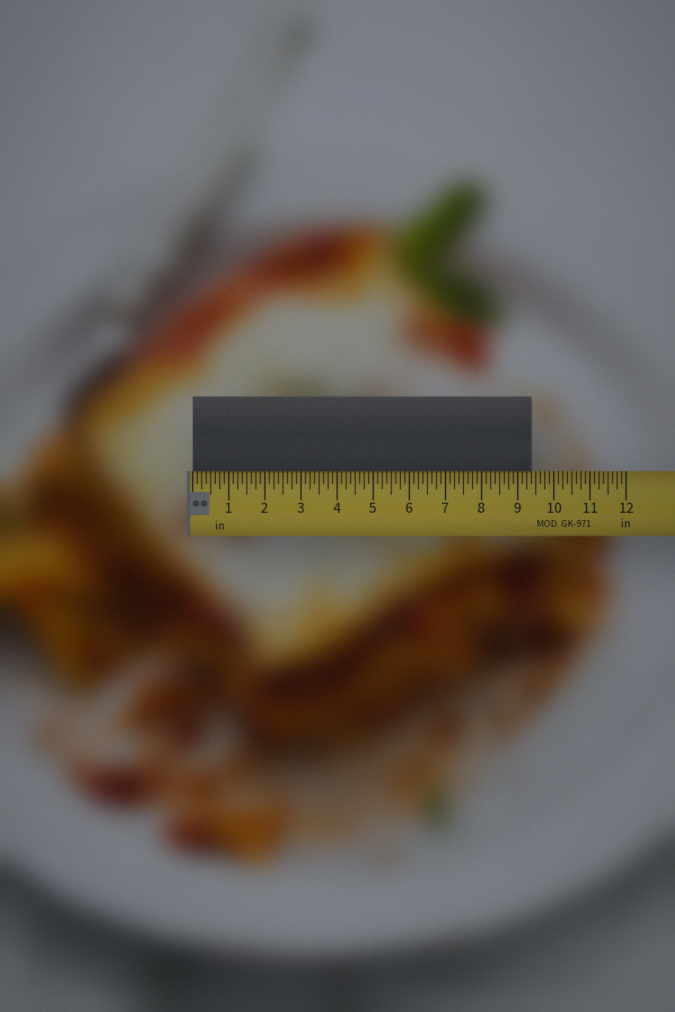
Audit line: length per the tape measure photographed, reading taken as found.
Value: 9.375 in
